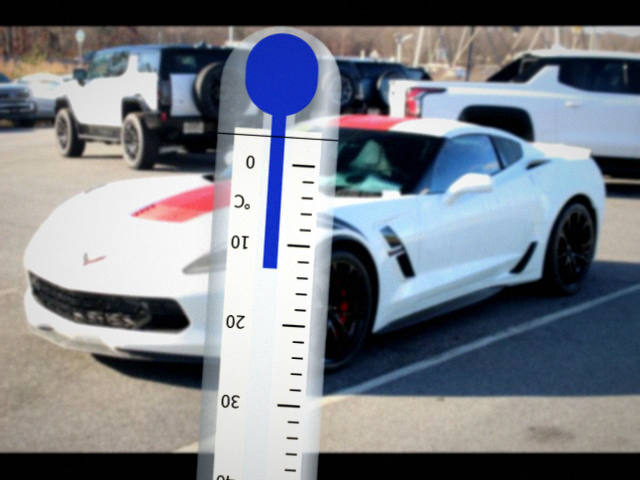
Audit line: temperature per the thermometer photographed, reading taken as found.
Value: 13 °C
